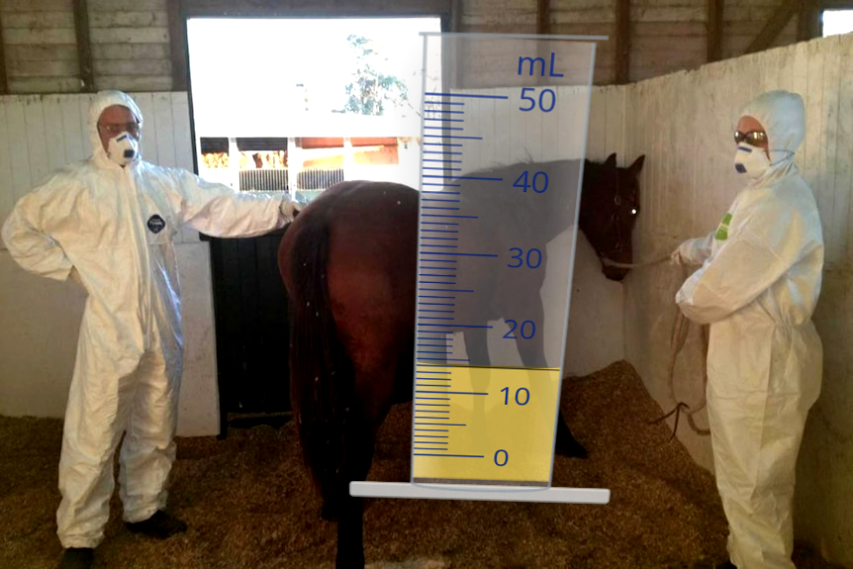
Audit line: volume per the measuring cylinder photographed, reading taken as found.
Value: 14 mL
